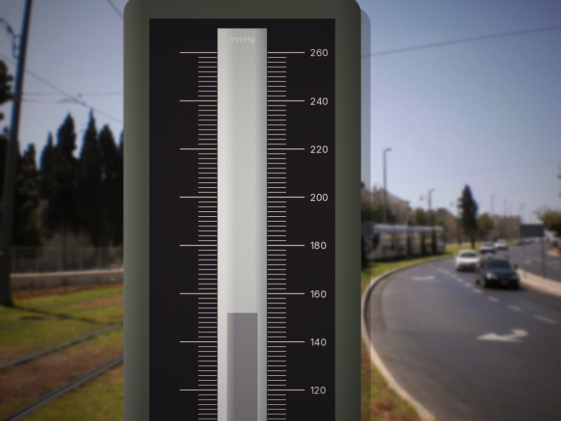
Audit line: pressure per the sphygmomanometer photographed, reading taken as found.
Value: 152 mmHg
